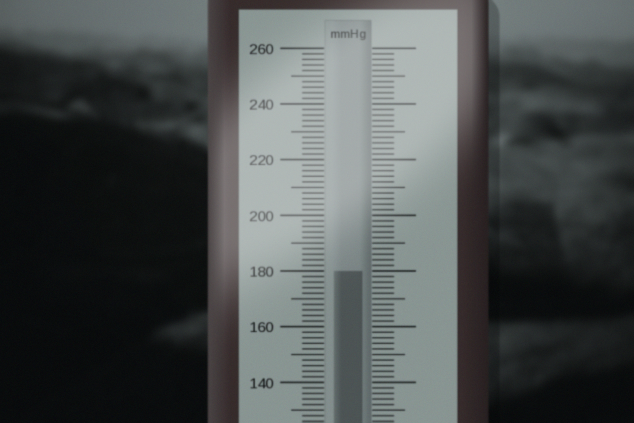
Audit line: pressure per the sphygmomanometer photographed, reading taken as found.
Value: 180 mmHg
